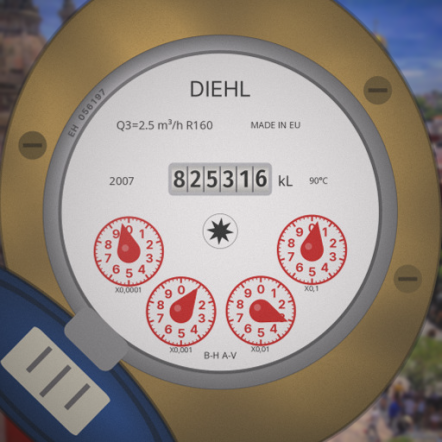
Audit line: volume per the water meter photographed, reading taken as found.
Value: 825316.0309 kL
